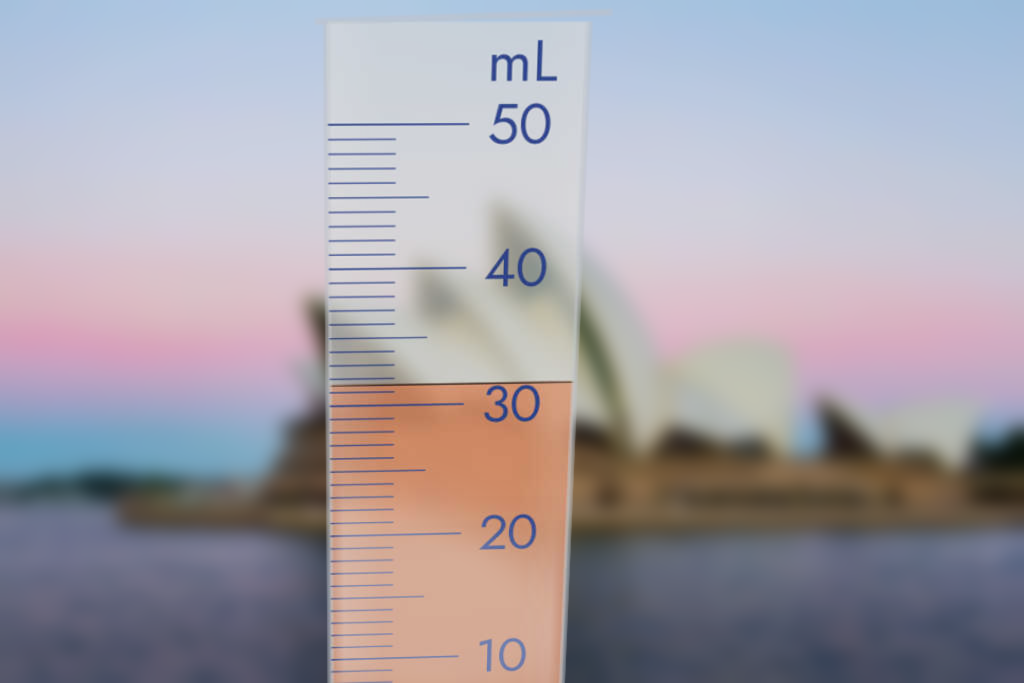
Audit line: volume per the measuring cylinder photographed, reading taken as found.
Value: 31.5 mL
